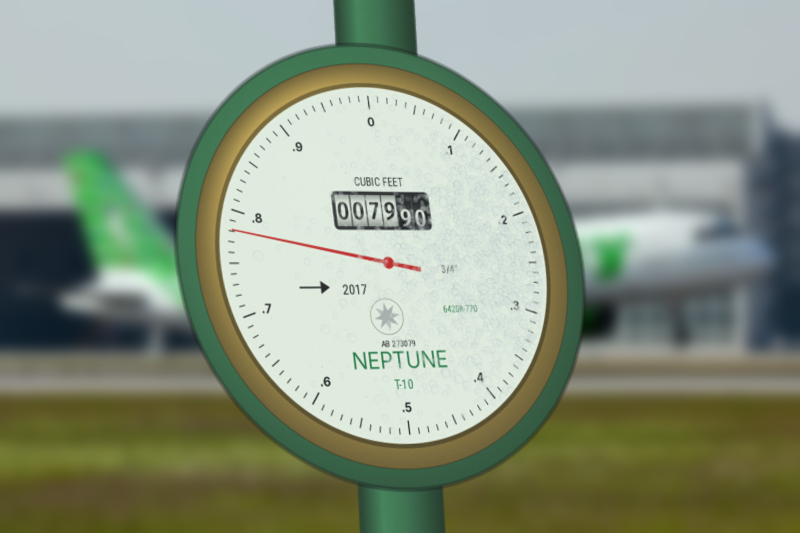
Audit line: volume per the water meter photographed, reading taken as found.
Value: 7989.78 ft³
